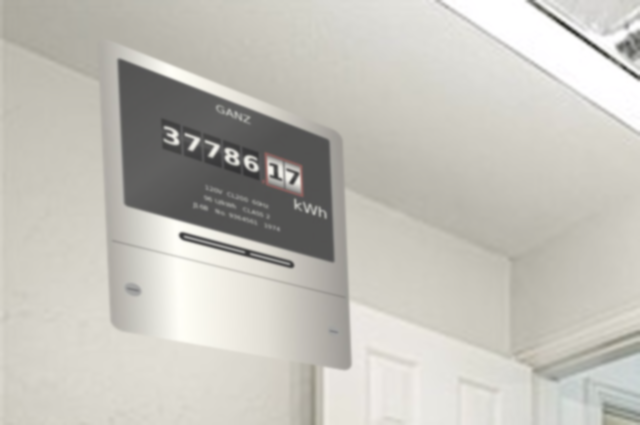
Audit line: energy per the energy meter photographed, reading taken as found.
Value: 37786.17 kWh
